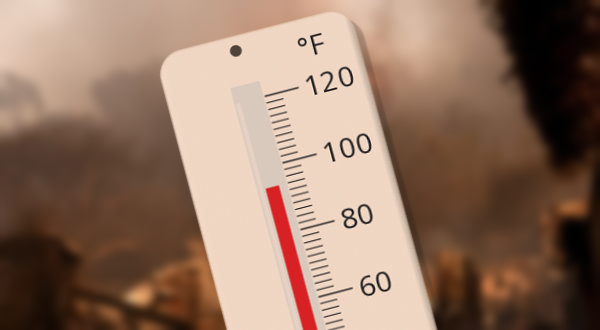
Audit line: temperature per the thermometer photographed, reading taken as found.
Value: 94 °F
